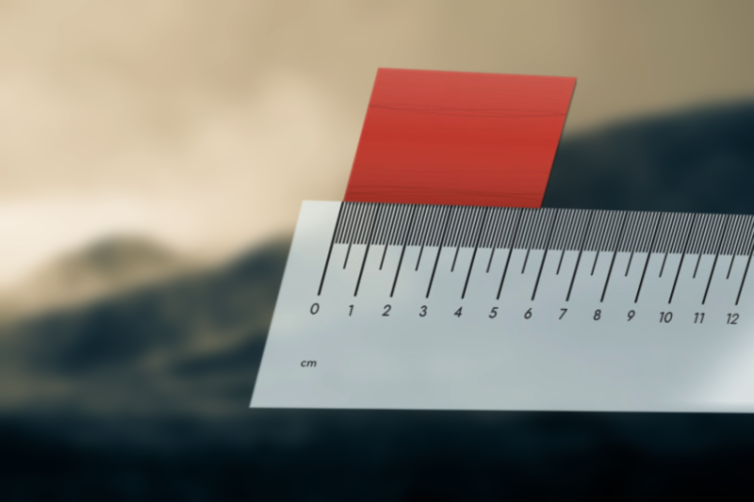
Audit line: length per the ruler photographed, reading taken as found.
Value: 5.5 cm
